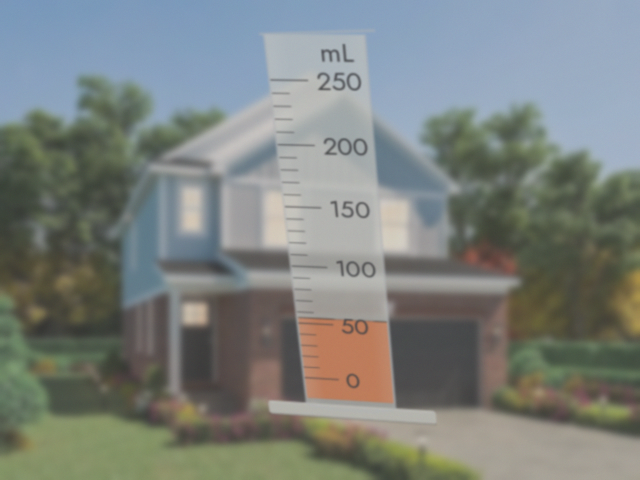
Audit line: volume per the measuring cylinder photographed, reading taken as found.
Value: 55 mL
